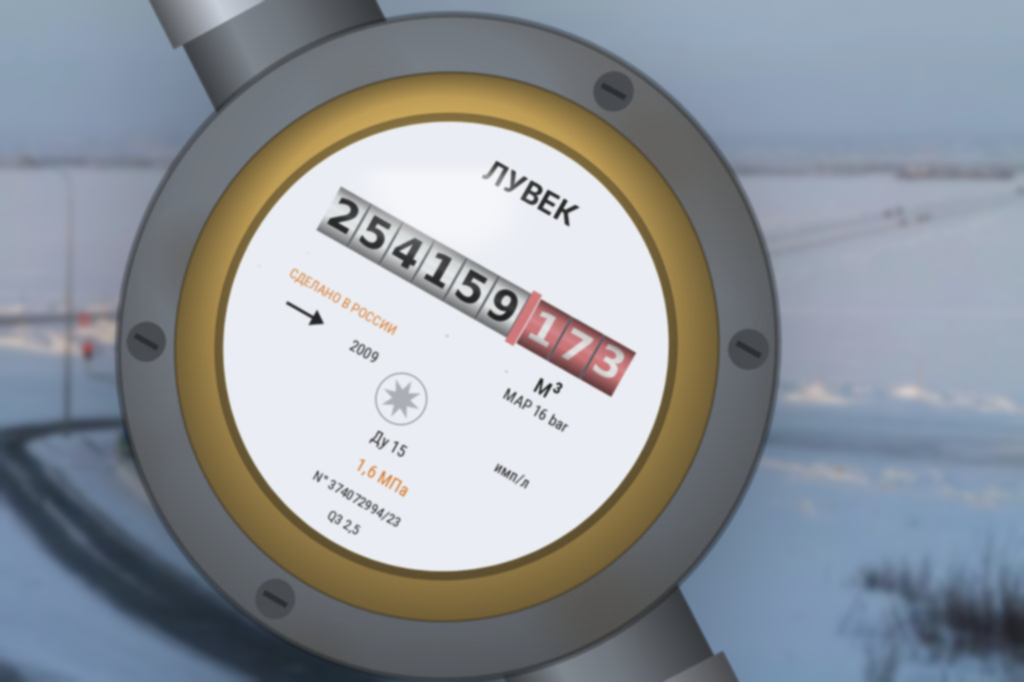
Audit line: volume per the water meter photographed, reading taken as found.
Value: 254159.173 m³
